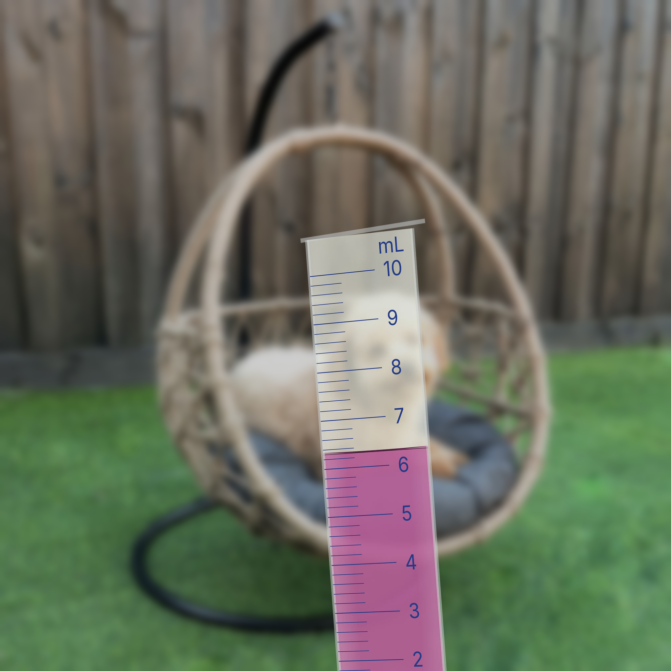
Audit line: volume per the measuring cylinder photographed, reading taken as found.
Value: 6.3 mL
